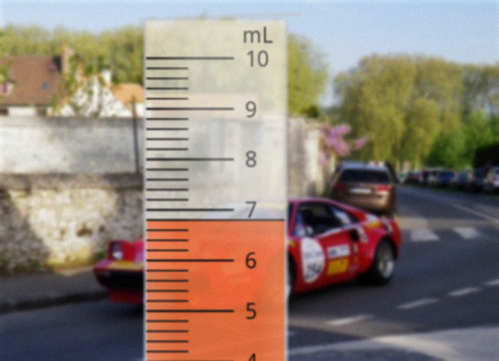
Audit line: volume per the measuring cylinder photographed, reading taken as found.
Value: 6.8 mL
